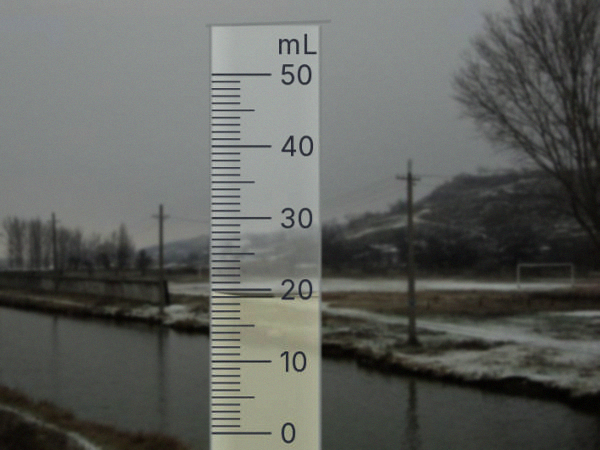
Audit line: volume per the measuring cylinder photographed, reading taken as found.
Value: 19 mL
